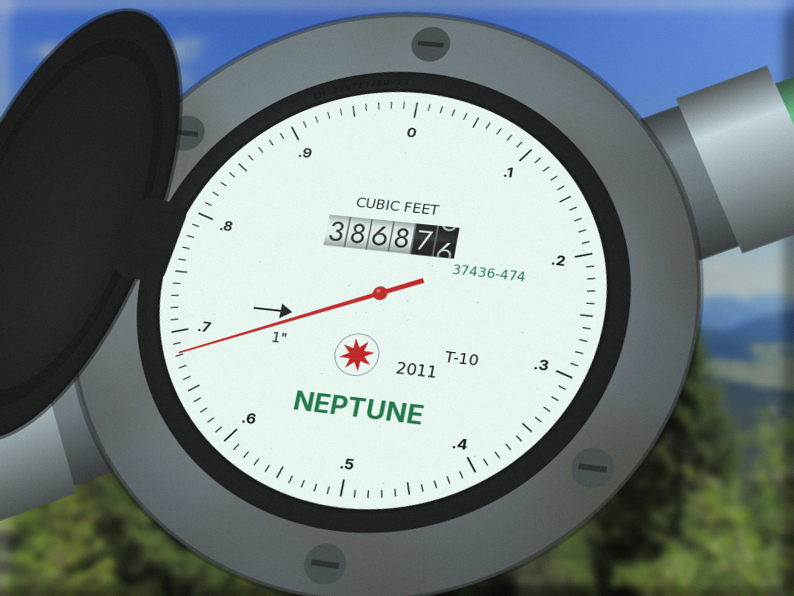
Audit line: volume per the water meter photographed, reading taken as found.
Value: 386875.68 ft³
